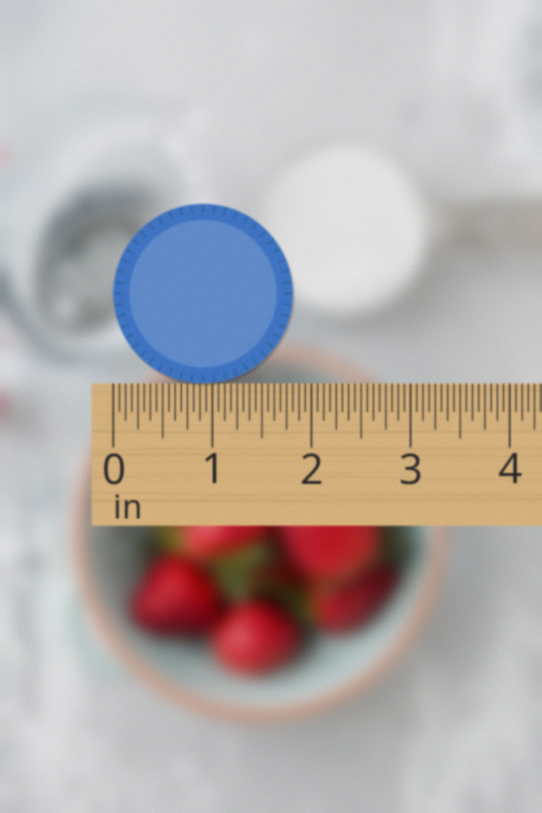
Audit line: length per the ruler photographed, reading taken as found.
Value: 1.8125 in
